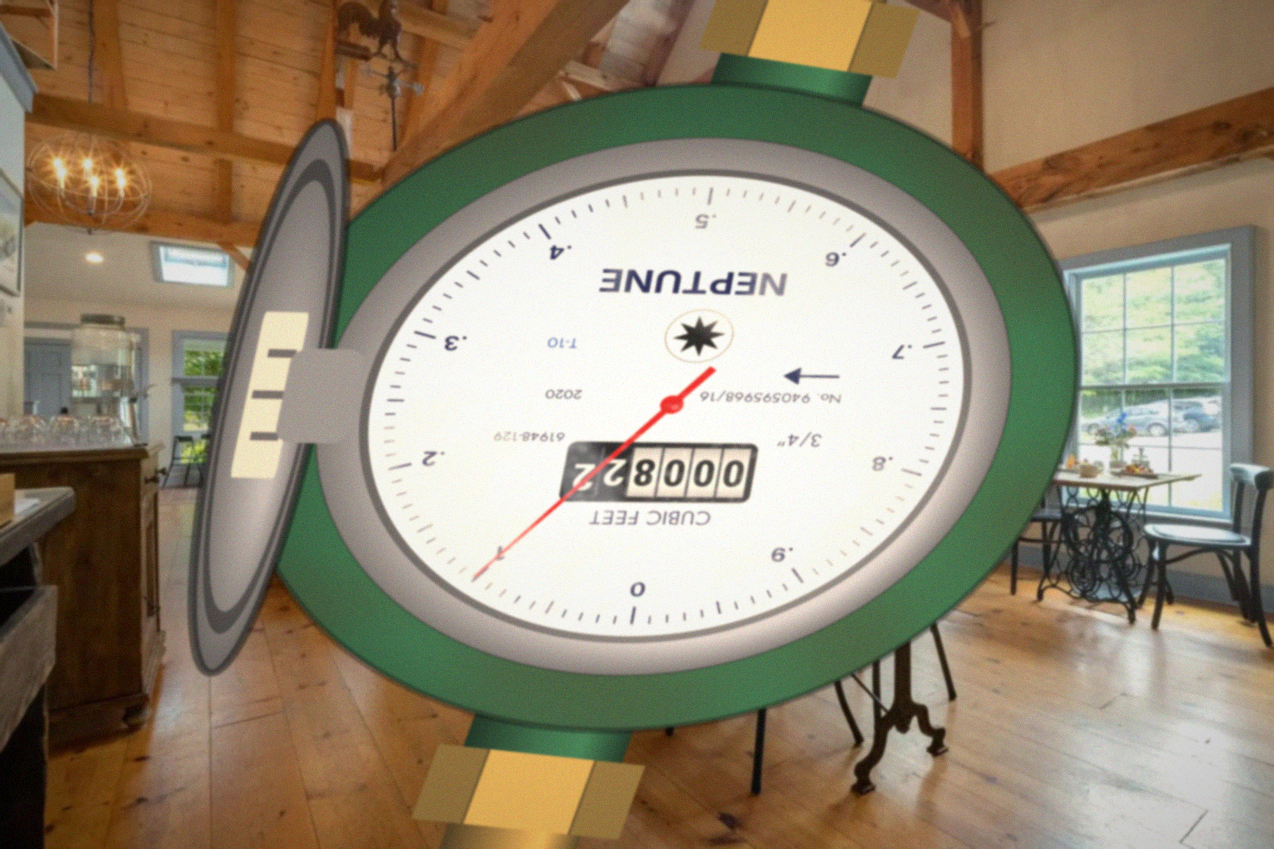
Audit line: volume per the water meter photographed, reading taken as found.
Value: 822.10 ft³
